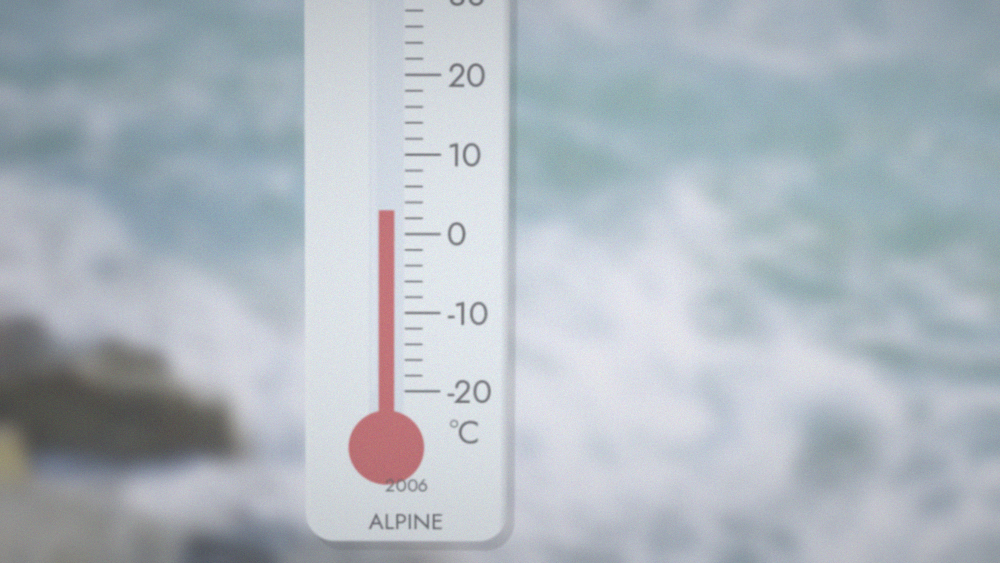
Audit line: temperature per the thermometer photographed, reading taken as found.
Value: 3 °C
